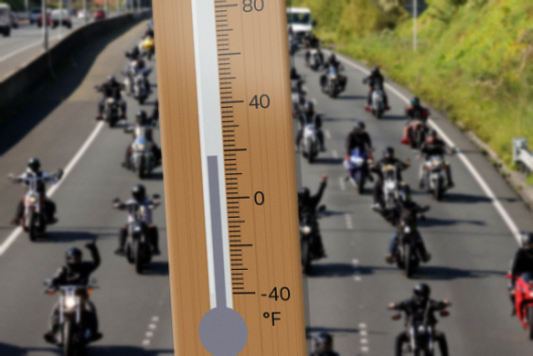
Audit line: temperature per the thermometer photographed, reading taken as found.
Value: 18 °F
